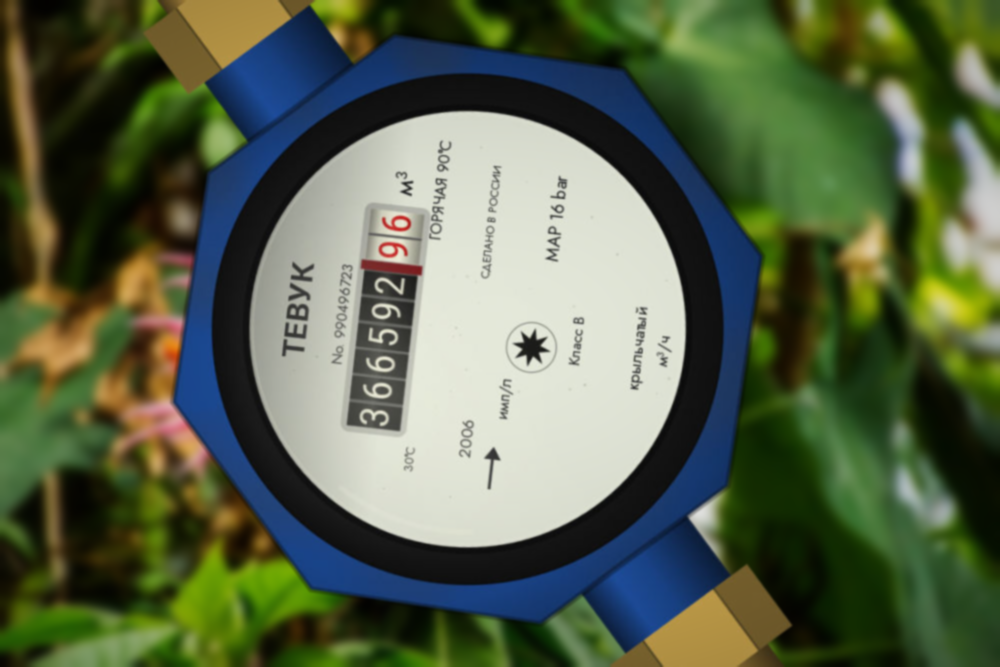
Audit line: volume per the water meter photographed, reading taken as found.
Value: 366592.96 m³
